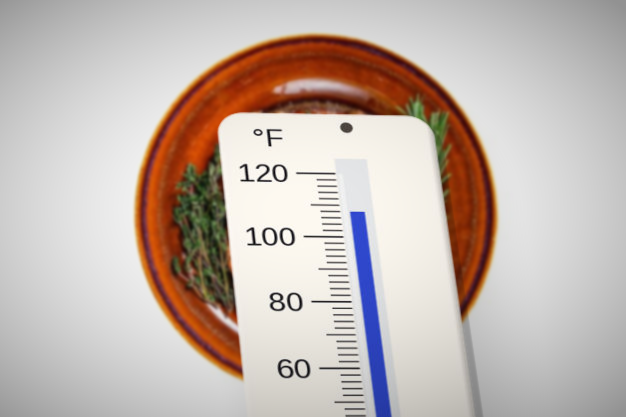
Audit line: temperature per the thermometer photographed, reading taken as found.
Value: 108 °F
